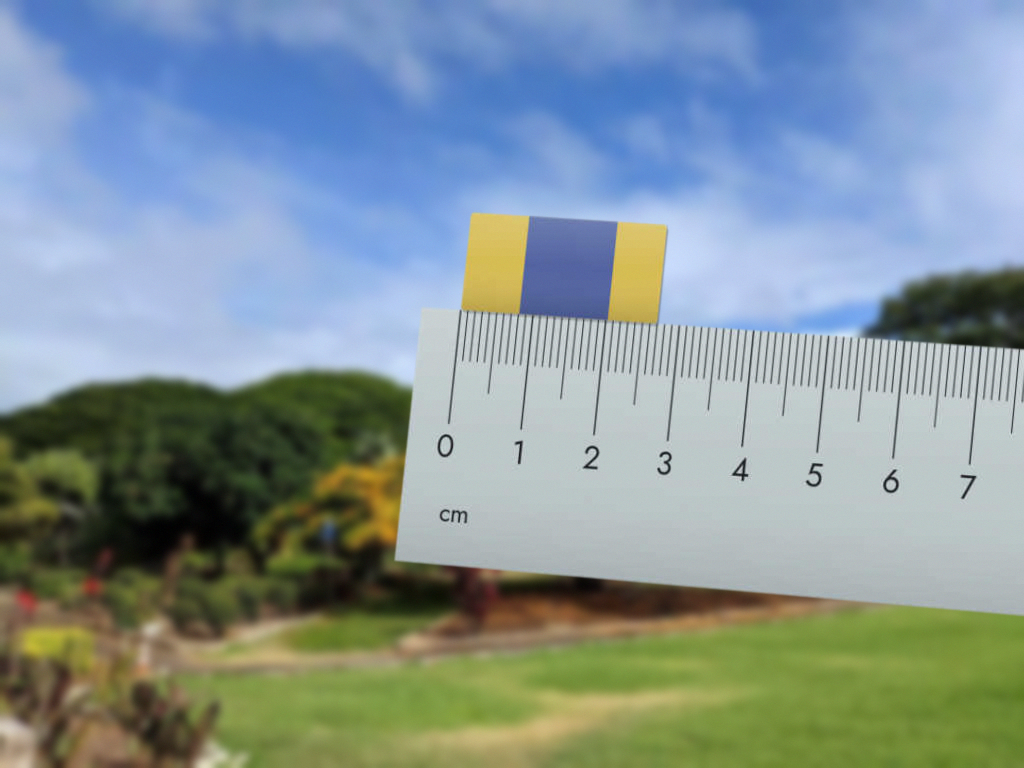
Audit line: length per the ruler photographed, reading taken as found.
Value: 2.7 cm
